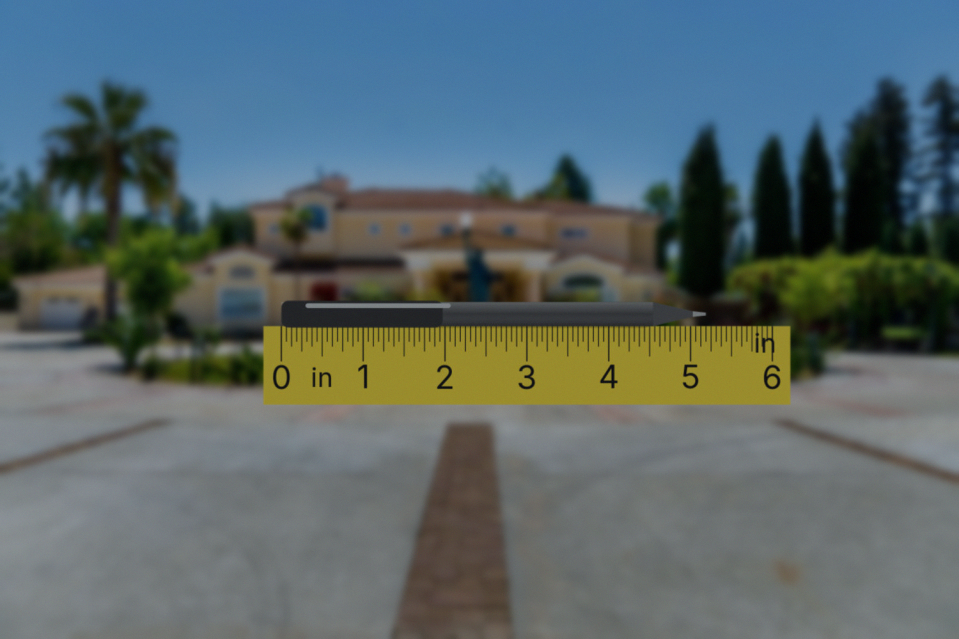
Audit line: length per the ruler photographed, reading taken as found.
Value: 5.1875 in
